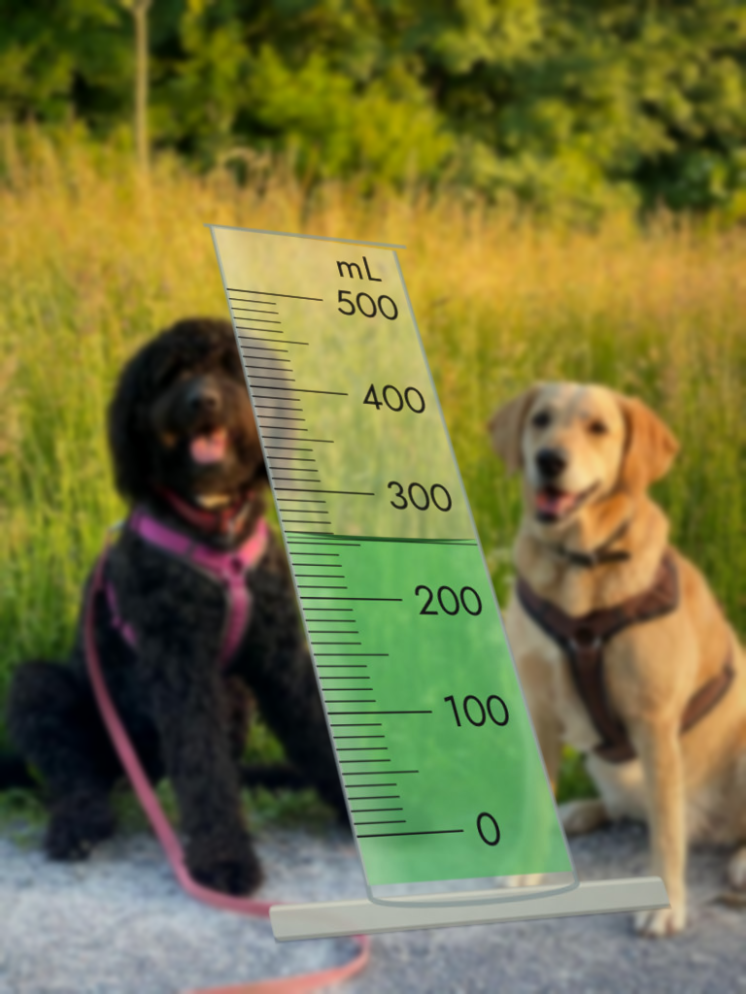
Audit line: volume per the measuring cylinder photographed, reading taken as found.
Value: 255 mL
